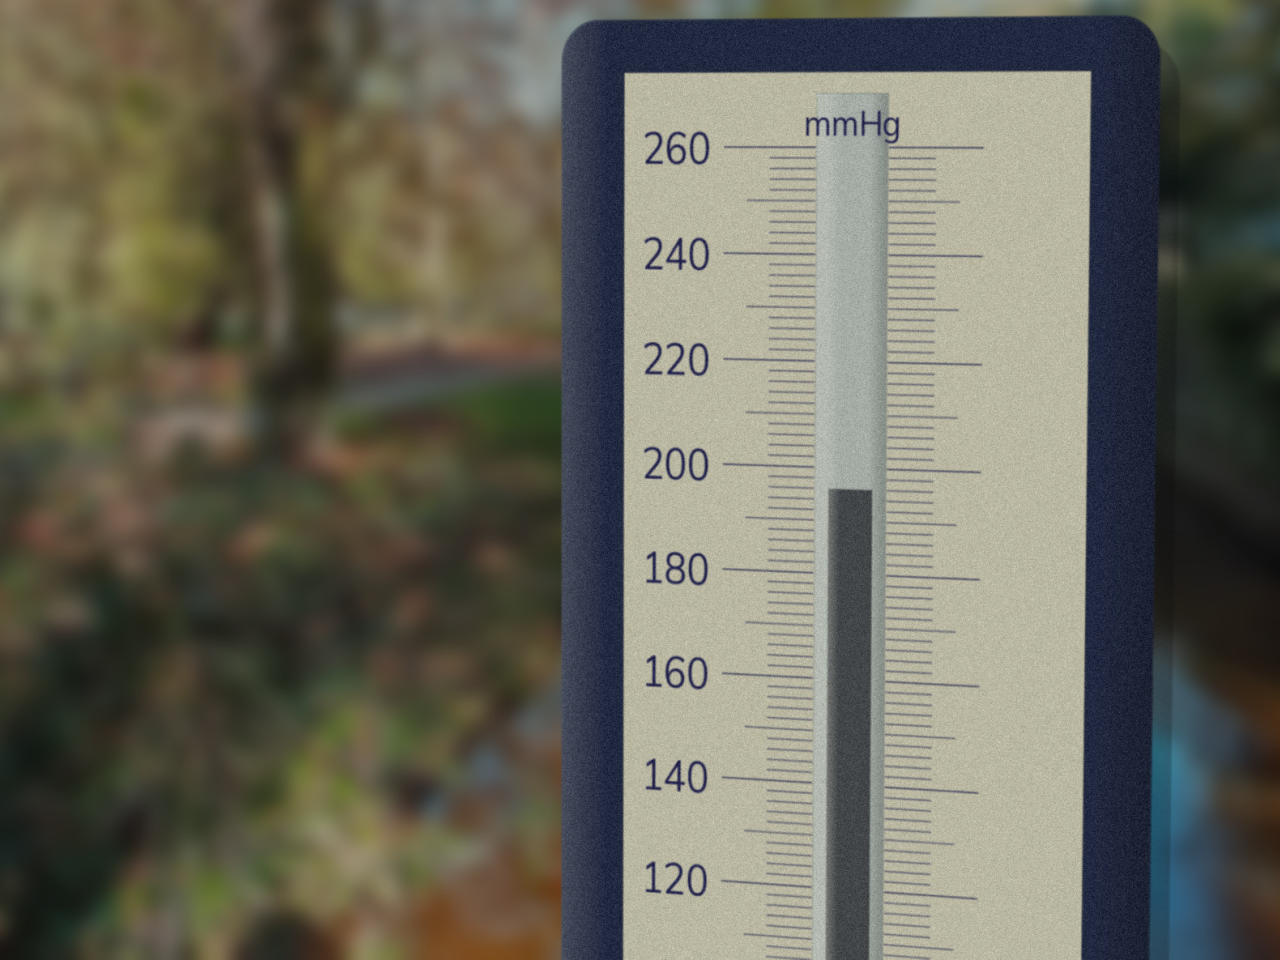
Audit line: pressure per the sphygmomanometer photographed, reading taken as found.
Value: 196 mmHg
